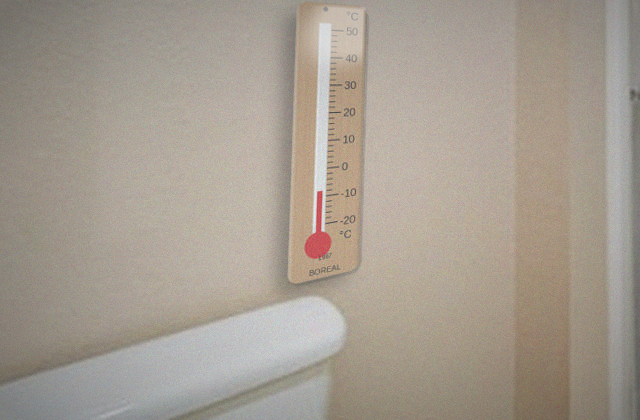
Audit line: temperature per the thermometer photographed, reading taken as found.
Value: -8 °C
